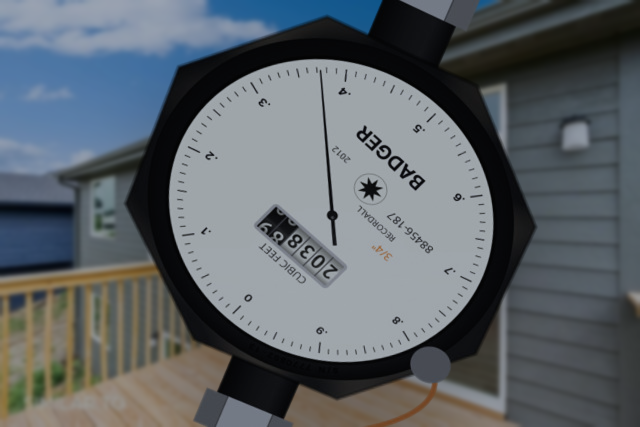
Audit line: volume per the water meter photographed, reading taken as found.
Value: 203889.37 ft³
